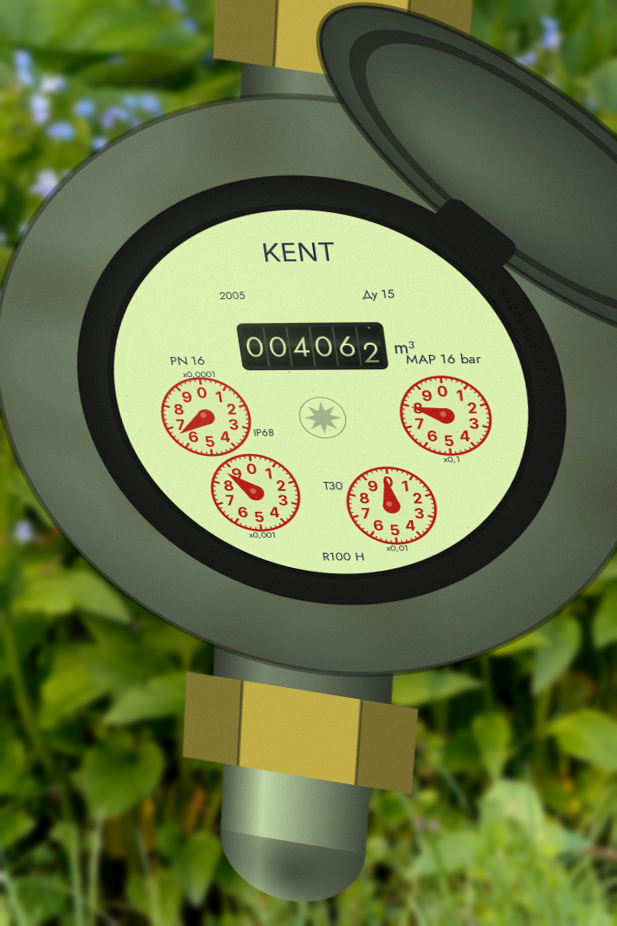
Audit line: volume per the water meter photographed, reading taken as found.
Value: 4061.7986 m³
